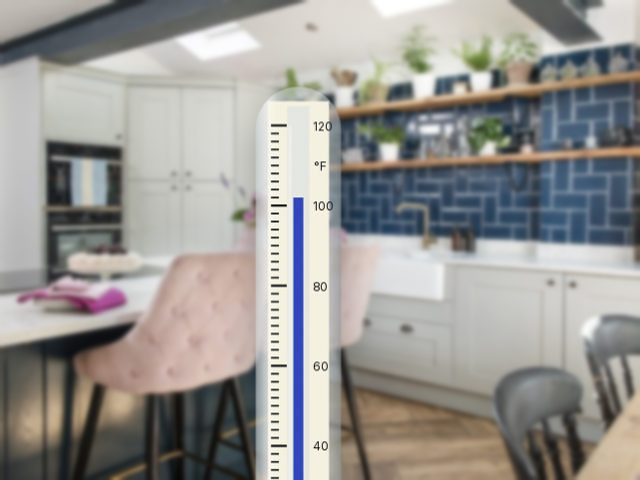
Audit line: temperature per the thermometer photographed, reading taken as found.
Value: 102 °F
